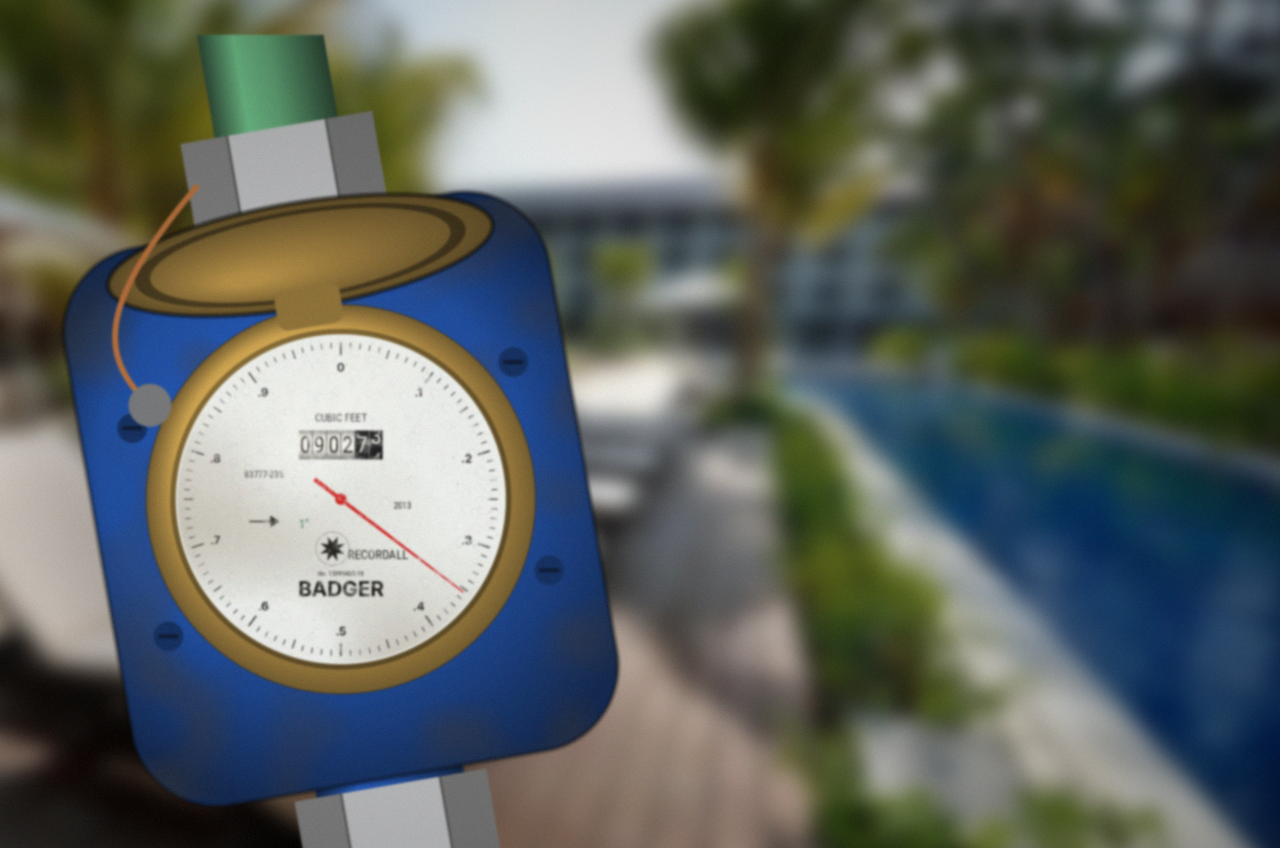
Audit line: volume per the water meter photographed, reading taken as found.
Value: 90273.35 ft³
